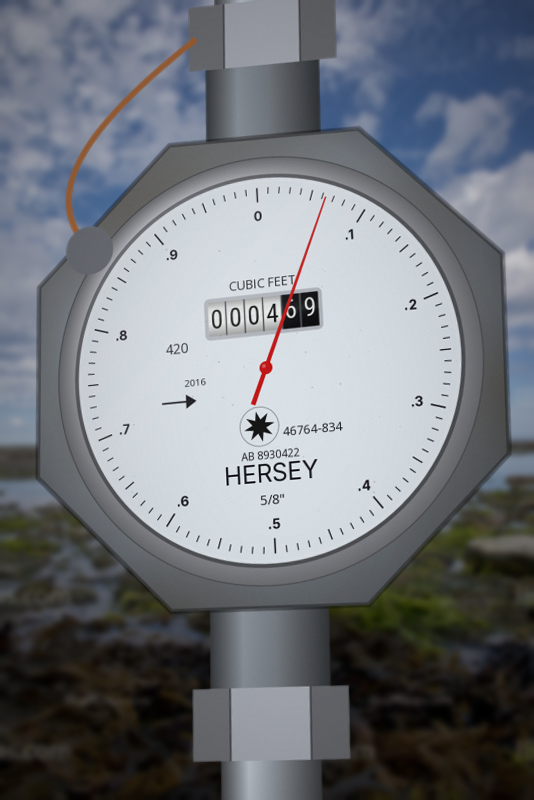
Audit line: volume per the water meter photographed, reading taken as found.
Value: 469.06 ft³
